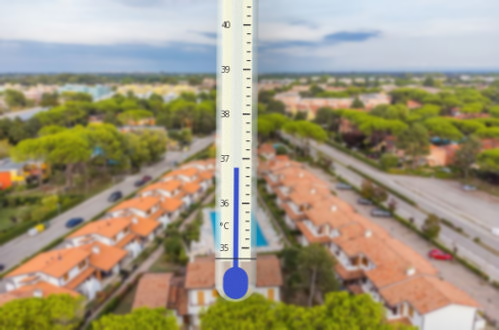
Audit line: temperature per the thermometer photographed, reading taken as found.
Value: 36.8 °C
